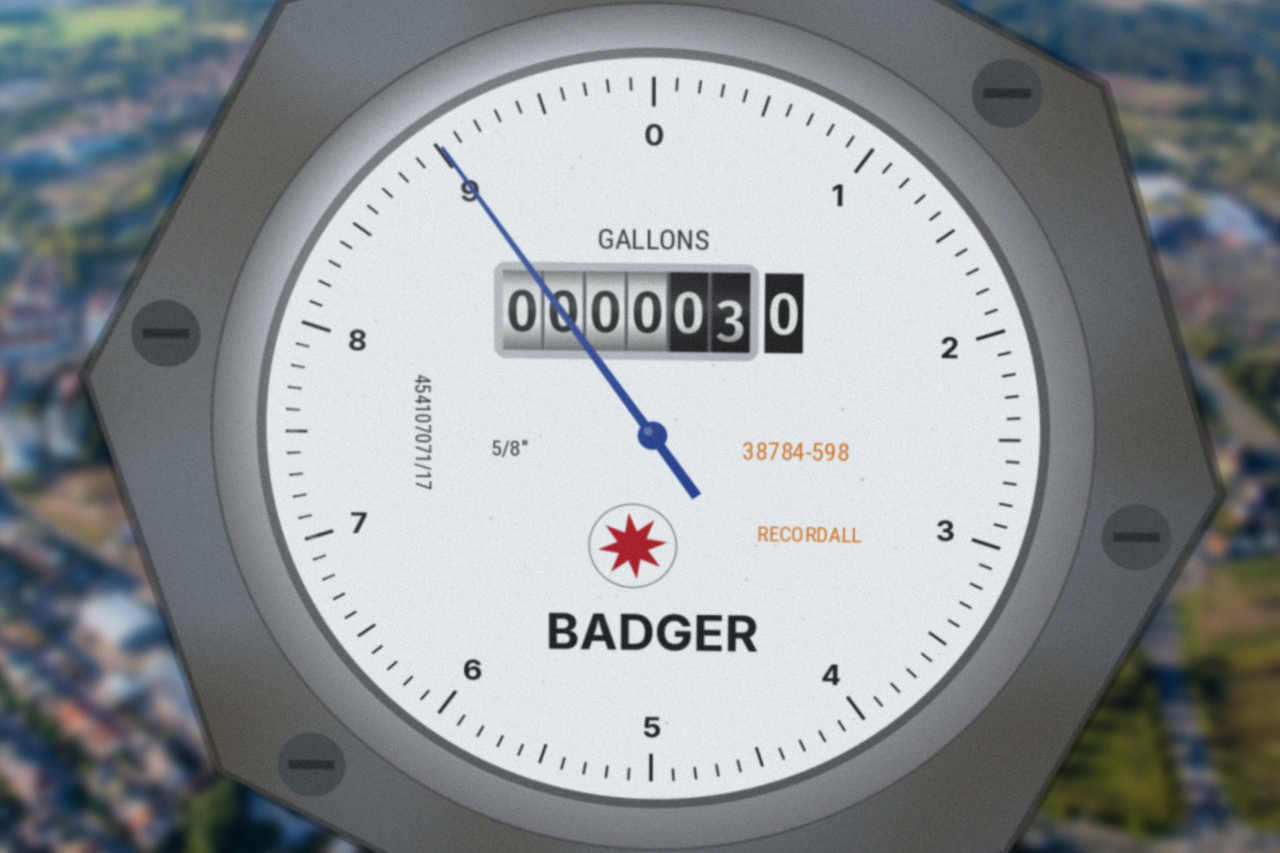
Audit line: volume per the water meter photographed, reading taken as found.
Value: 29.0 gal
